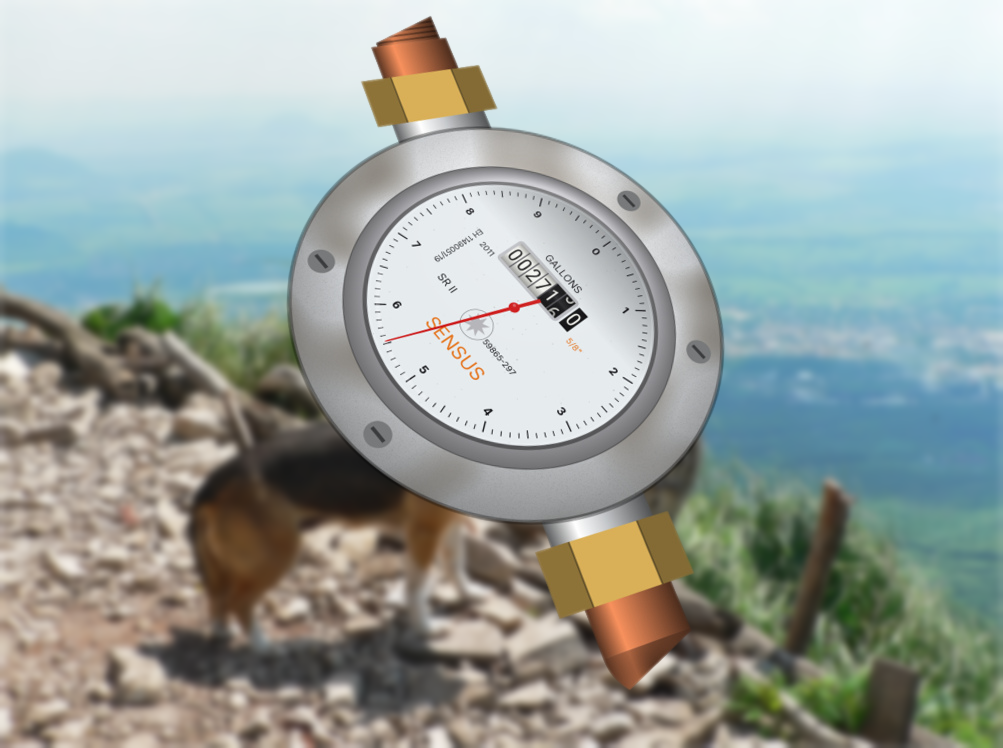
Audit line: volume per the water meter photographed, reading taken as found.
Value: 27155.5 gal
